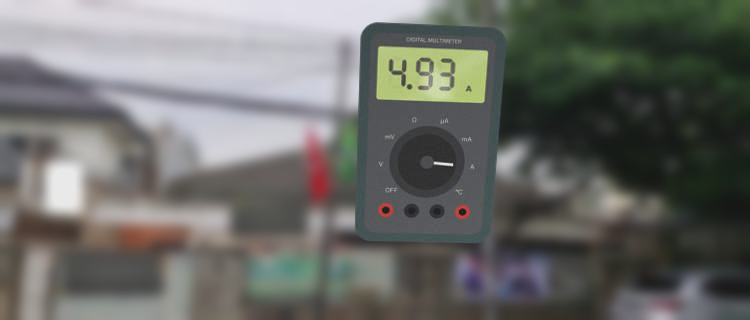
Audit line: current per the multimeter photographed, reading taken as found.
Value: 4.93 A
